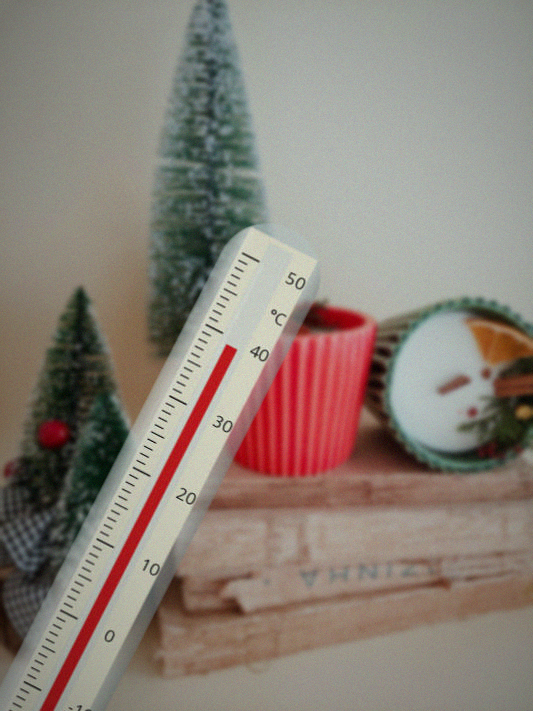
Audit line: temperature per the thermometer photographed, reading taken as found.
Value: 39 °C
